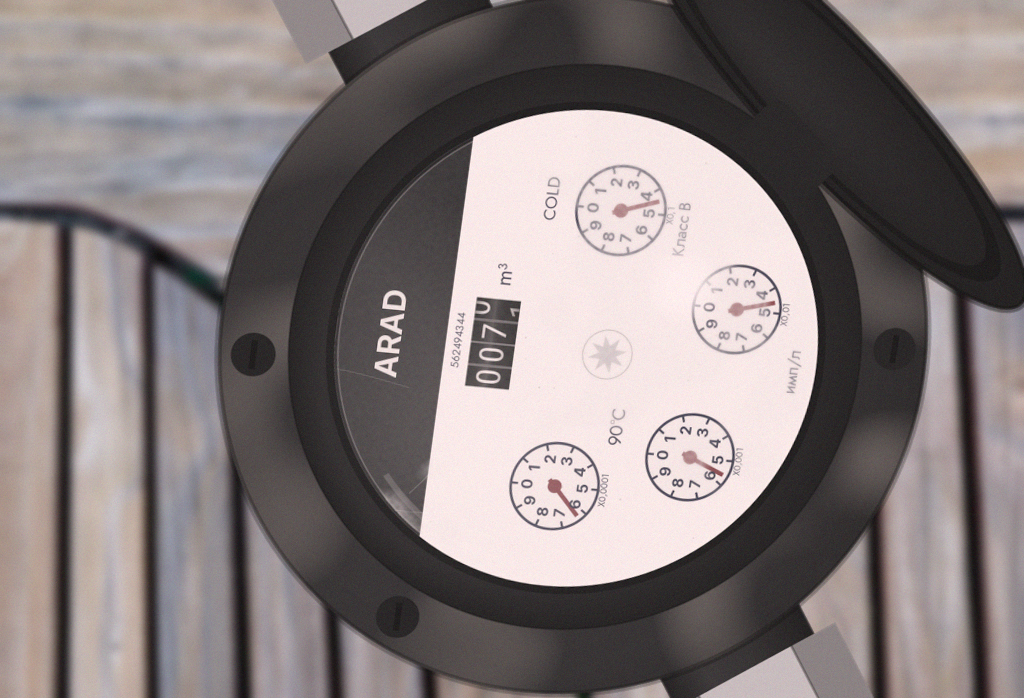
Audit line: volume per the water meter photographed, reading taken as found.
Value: 70.4456 m³
